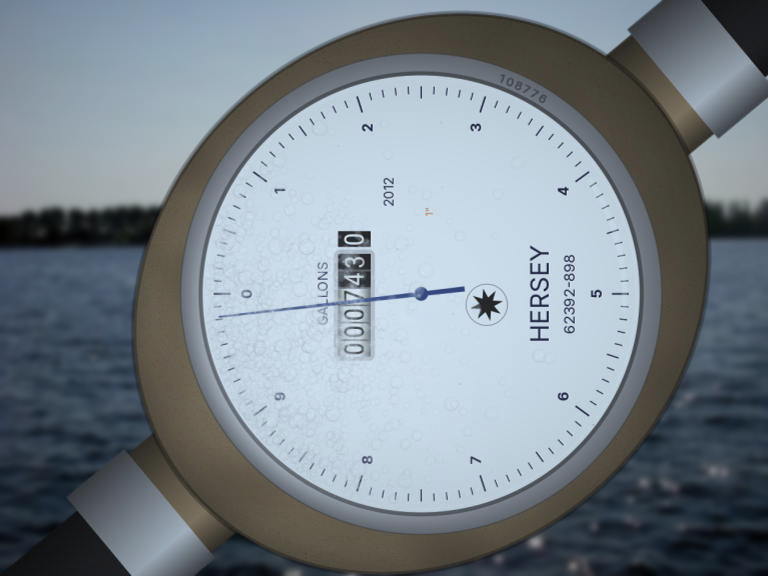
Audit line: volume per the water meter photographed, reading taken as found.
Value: 7429.8 gal
